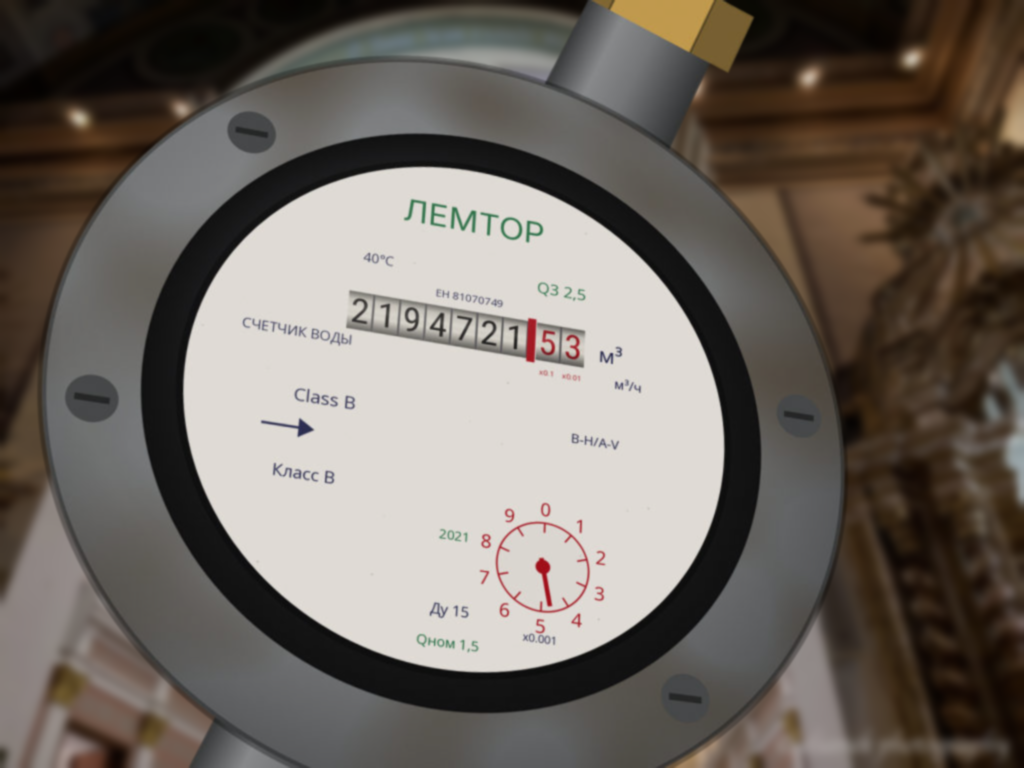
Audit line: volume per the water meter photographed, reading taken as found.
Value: 2194721.534 m³
